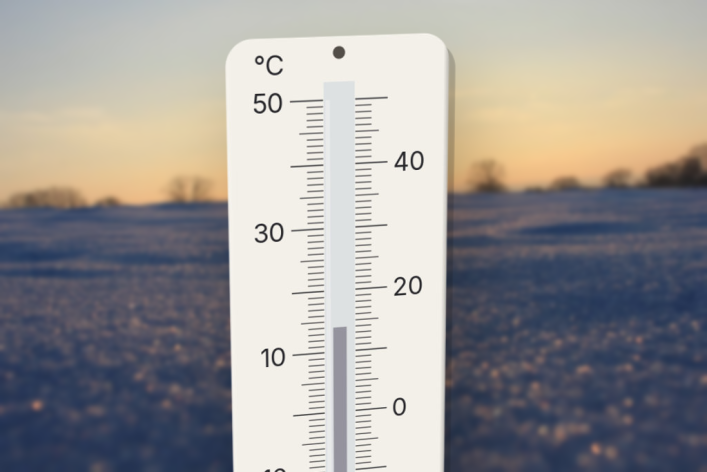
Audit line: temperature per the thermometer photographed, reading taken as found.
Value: 14 °C
